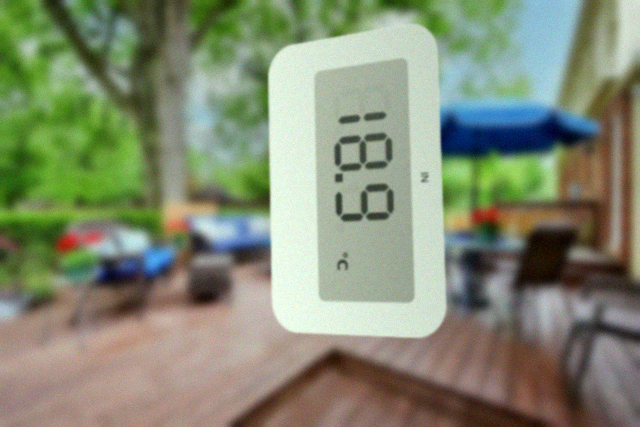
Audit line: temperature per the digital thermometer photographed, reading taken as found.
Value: 18.9 °C
